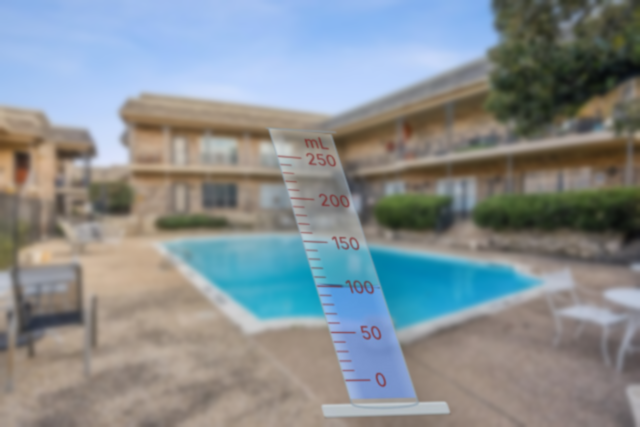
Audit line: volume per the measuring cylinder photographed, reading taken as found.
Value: 100 mL
